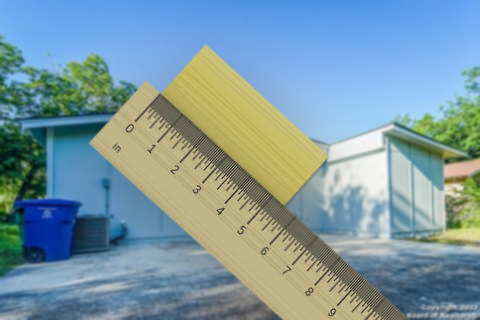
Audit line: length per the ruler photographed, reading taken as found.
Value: 5.5 in
